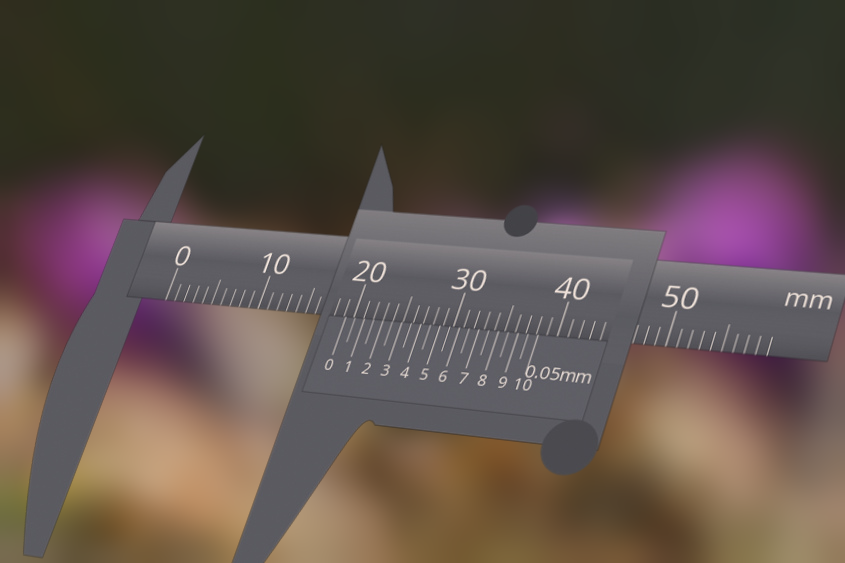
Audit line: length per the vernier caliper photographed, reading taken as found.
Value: 19.2 mm
